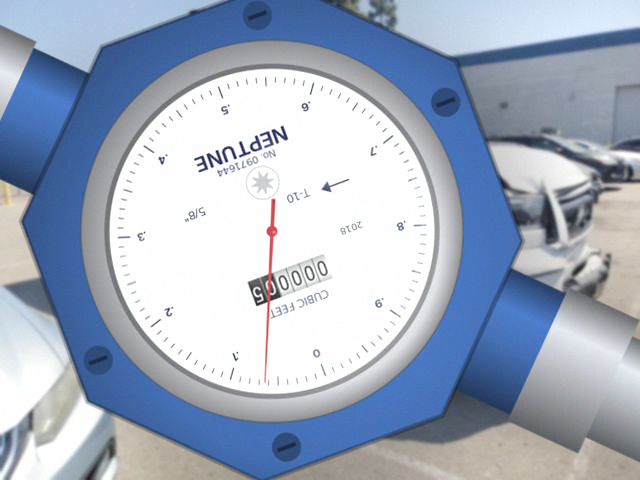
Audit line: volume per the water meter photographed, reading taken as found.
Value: 5.06 ft³
